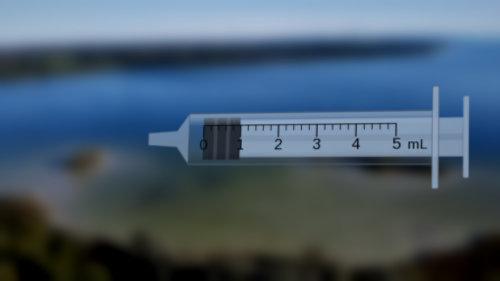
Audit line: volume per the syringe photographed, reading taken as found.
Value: 0 mL
